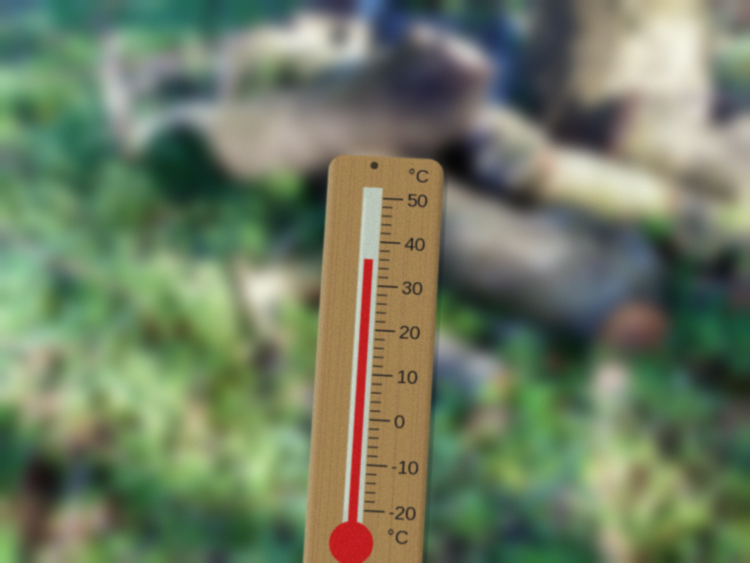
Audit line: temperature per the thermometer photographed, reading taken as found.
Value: 36 °C
